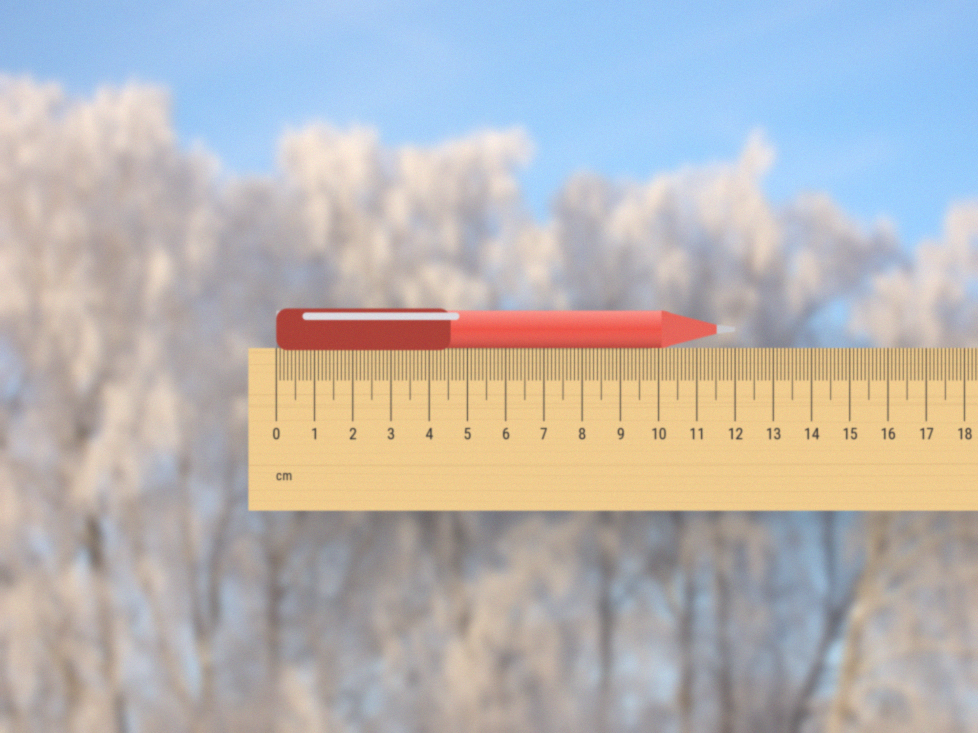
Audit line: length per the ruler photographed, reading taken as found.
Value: 12 cm
